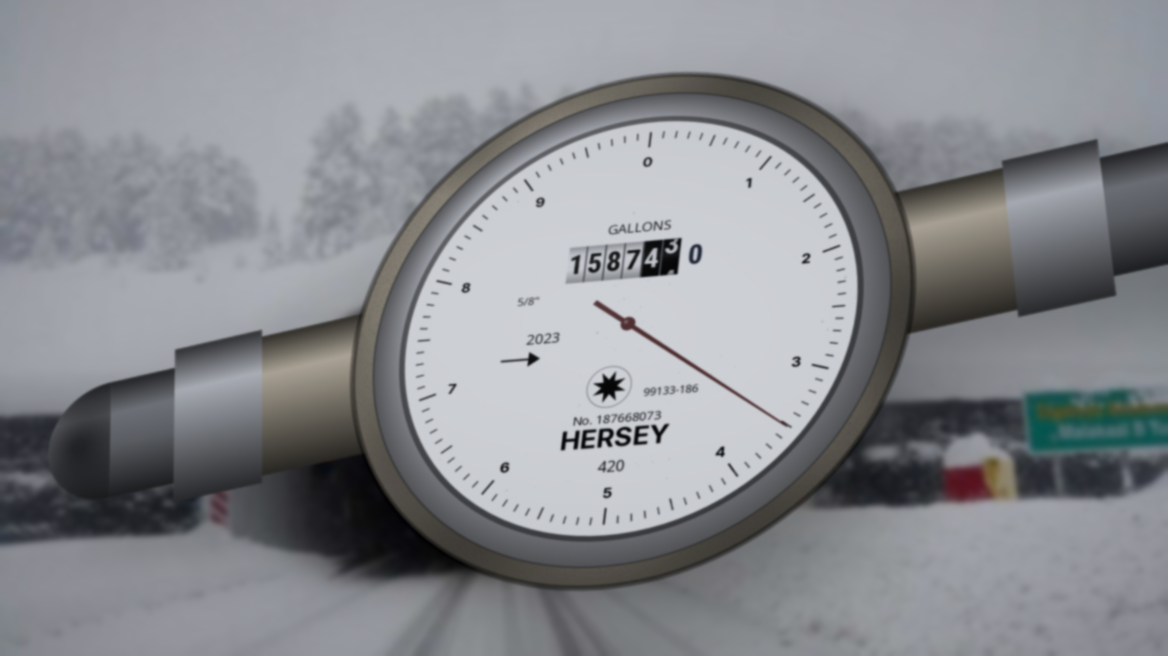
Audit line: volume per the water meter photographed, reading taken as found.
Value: 1587433.5 gal
